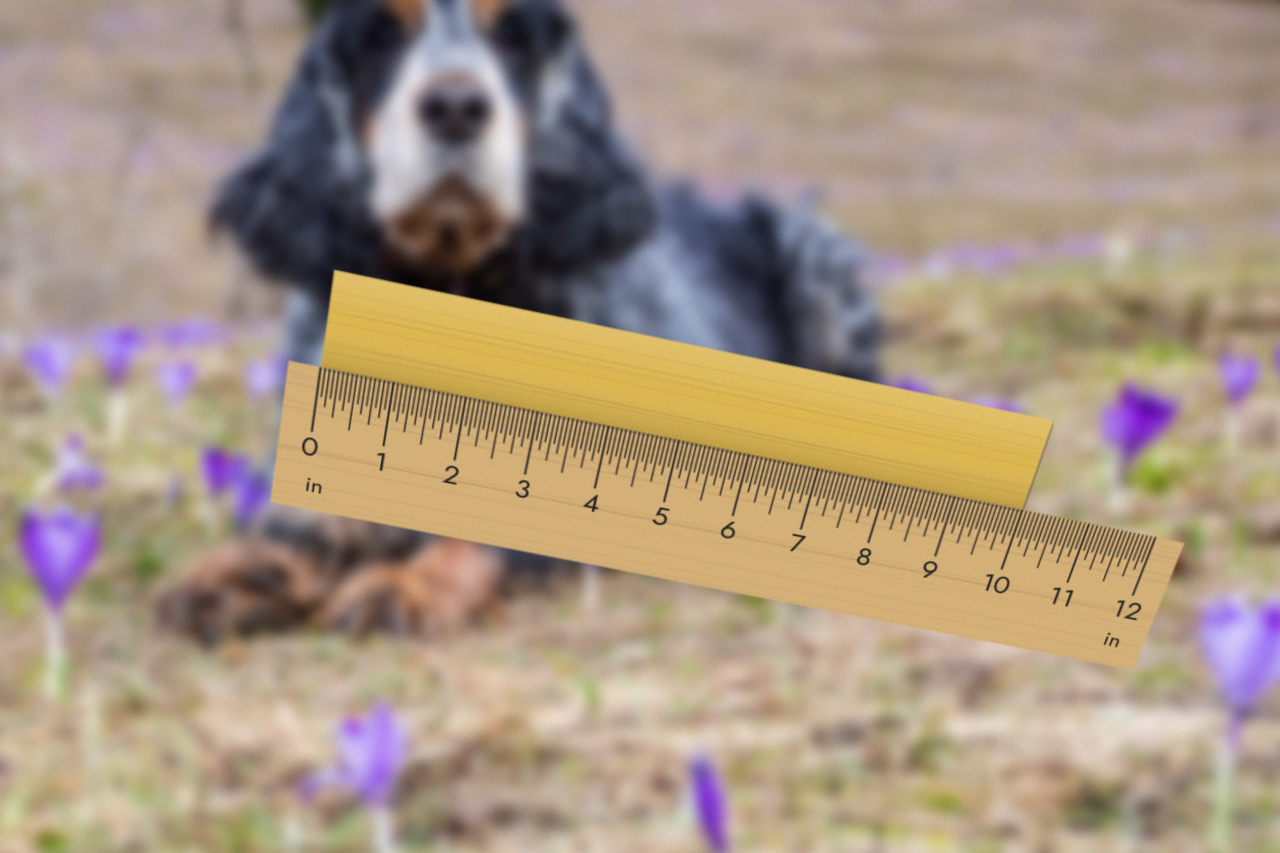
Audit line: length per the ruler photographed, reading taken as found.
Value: 10 in
